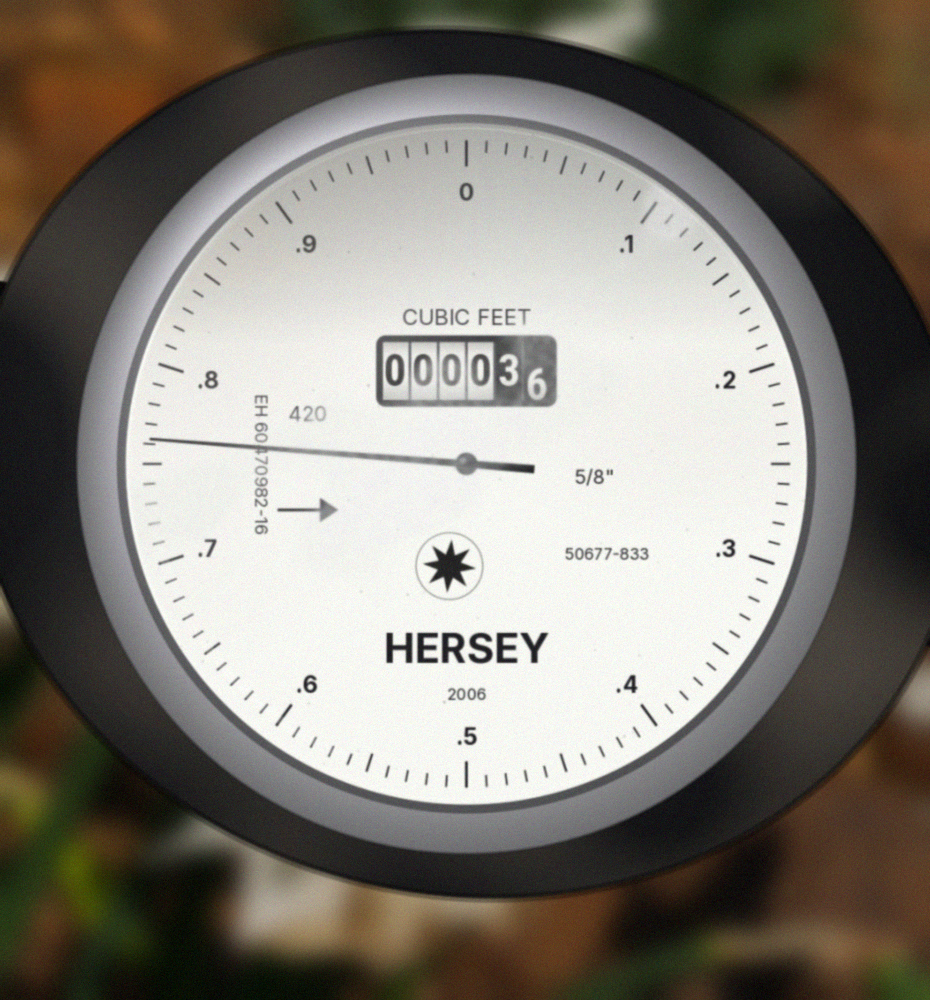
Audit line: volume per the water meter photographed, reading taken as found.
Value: 35.76 ft³
